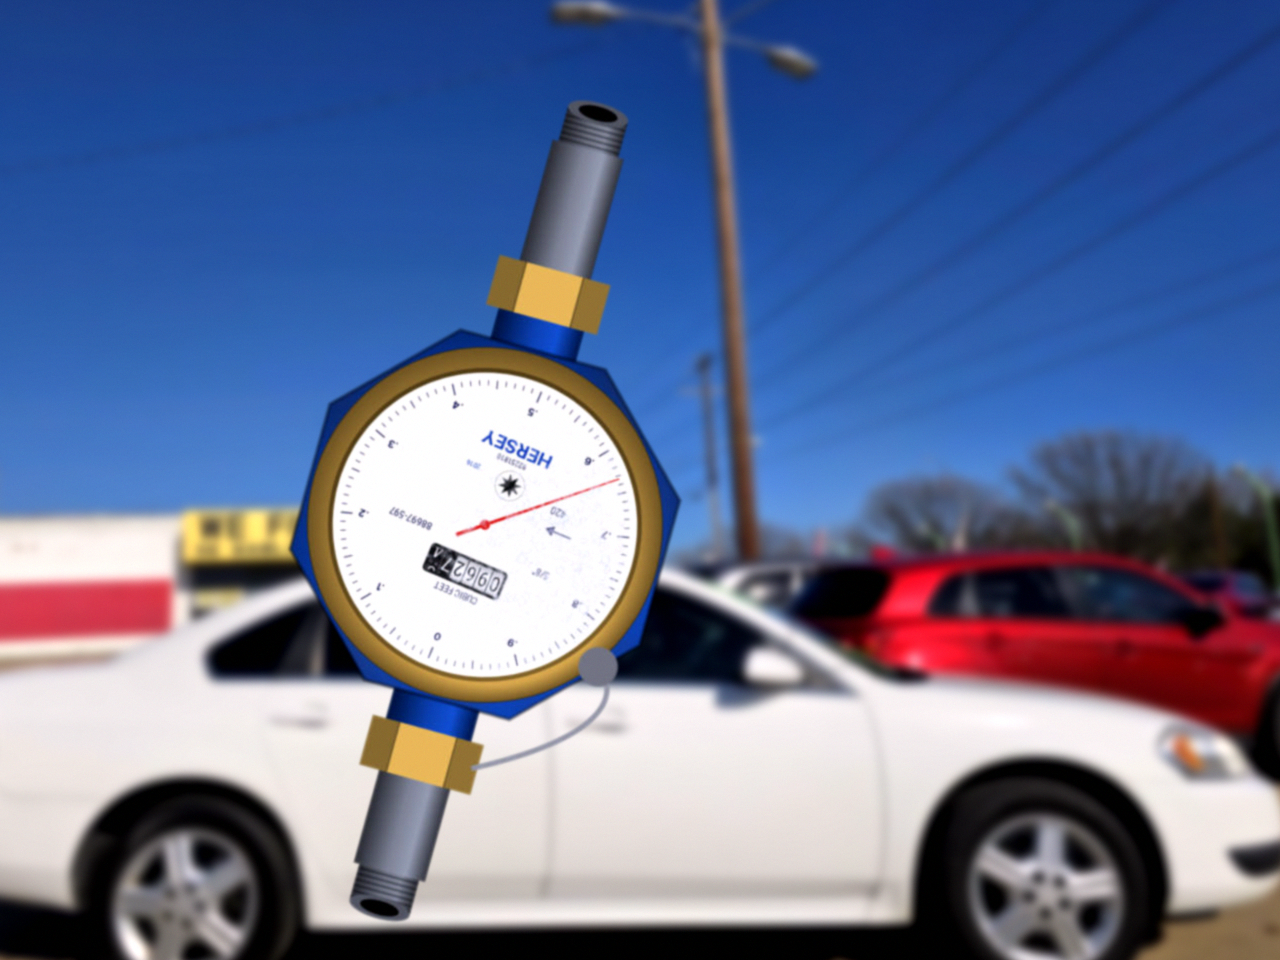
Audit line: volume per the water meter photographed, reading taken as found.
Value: 96273.63 ft³
